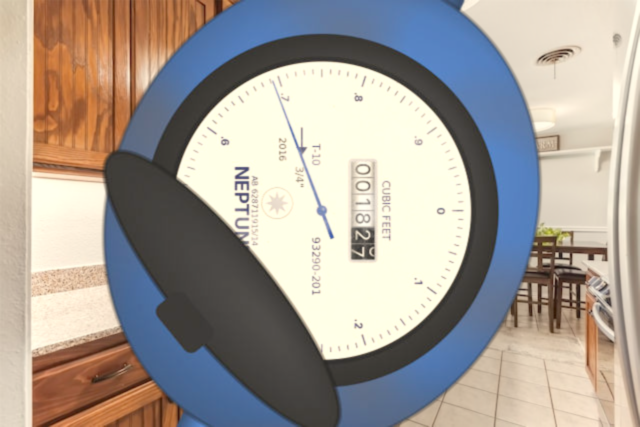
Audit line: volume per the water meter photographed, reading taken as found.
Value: 1826.69 ft³
